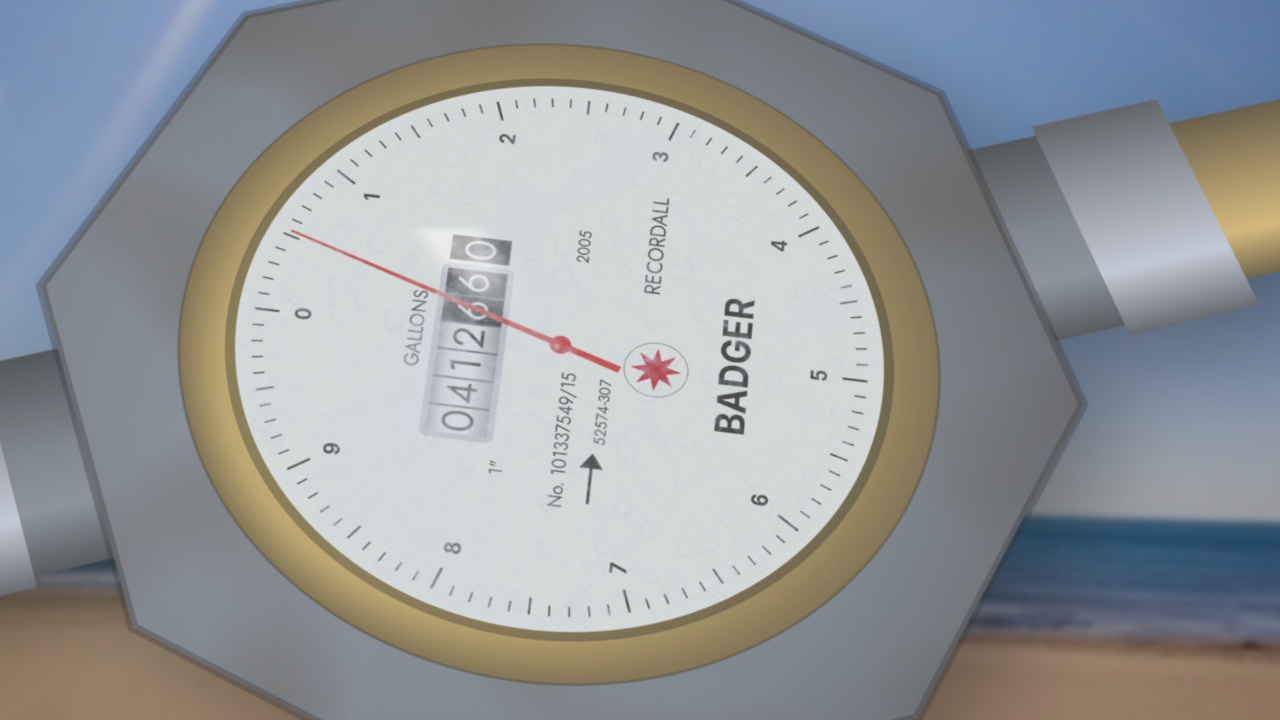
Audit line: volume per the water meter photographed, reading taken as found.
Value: 412660.5 gal
